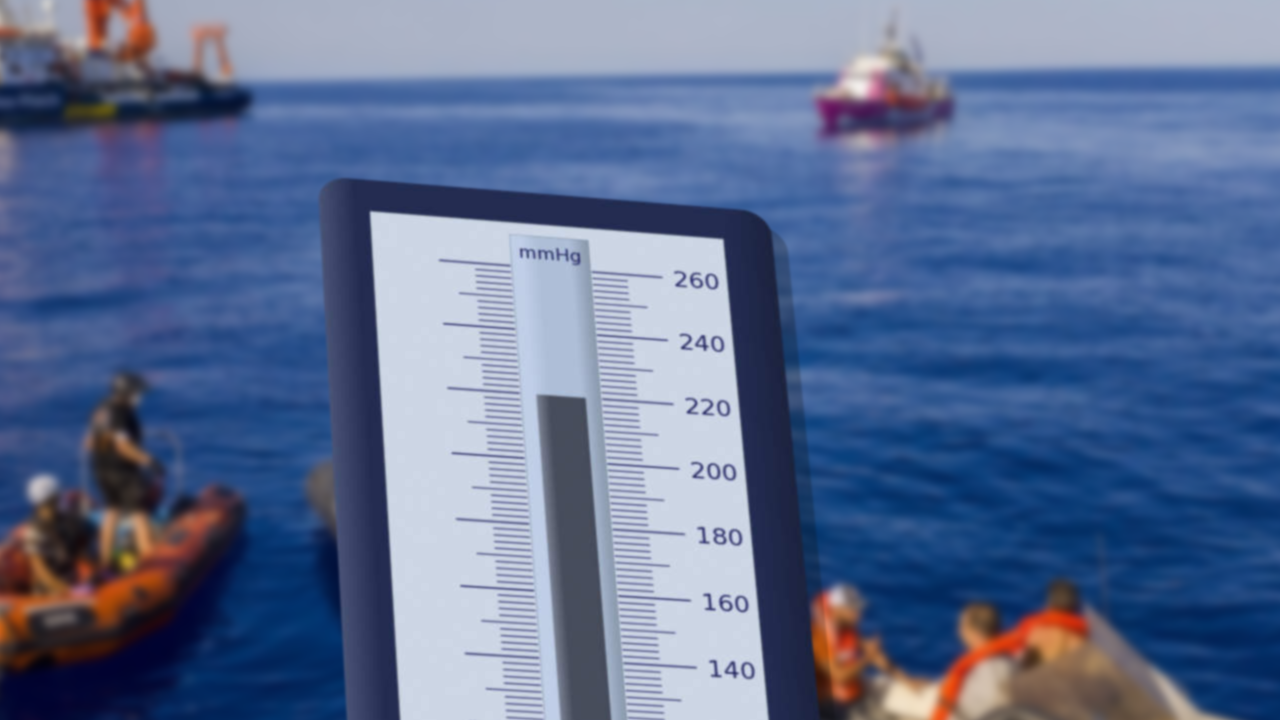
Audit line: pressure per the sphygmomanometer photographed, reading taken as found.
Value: 220 mmHg
